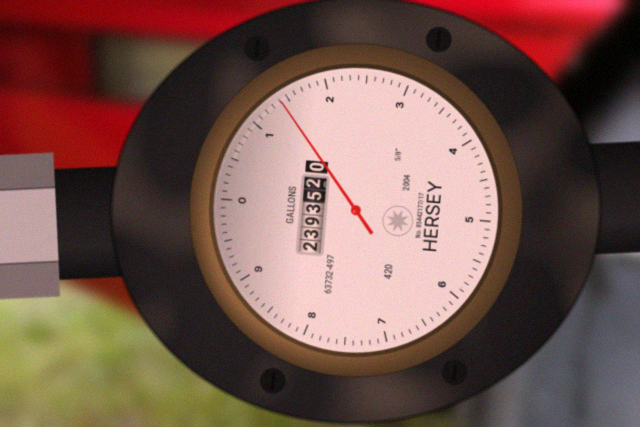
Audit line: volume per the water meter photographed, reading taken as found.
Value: 2393521.4 gal
